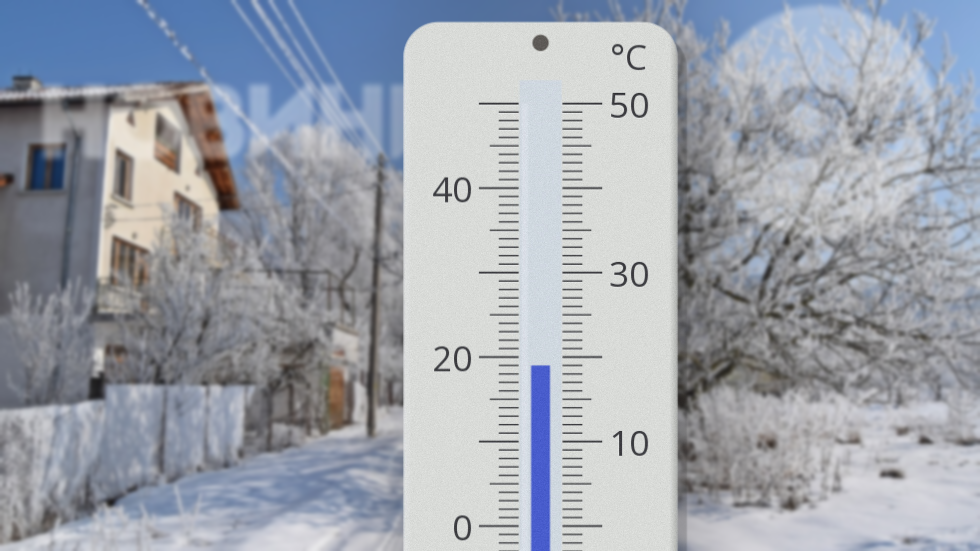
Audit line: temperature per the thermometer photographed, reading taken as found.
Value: 19 °C
